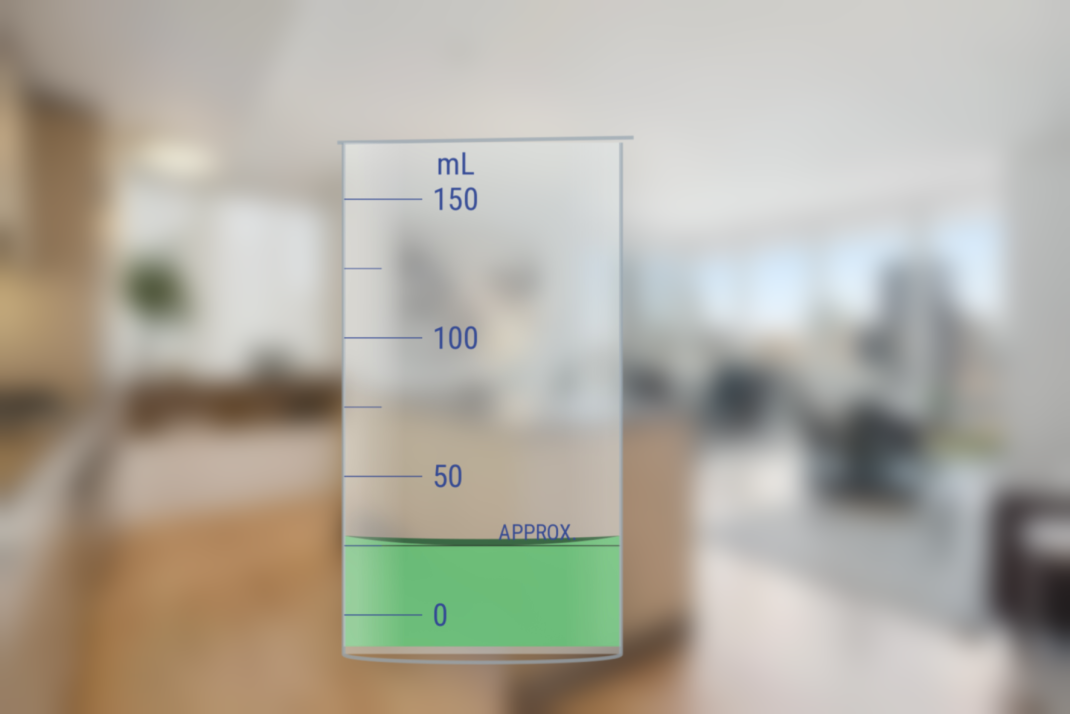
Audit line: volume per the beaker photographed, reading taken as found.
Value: 25 mL
